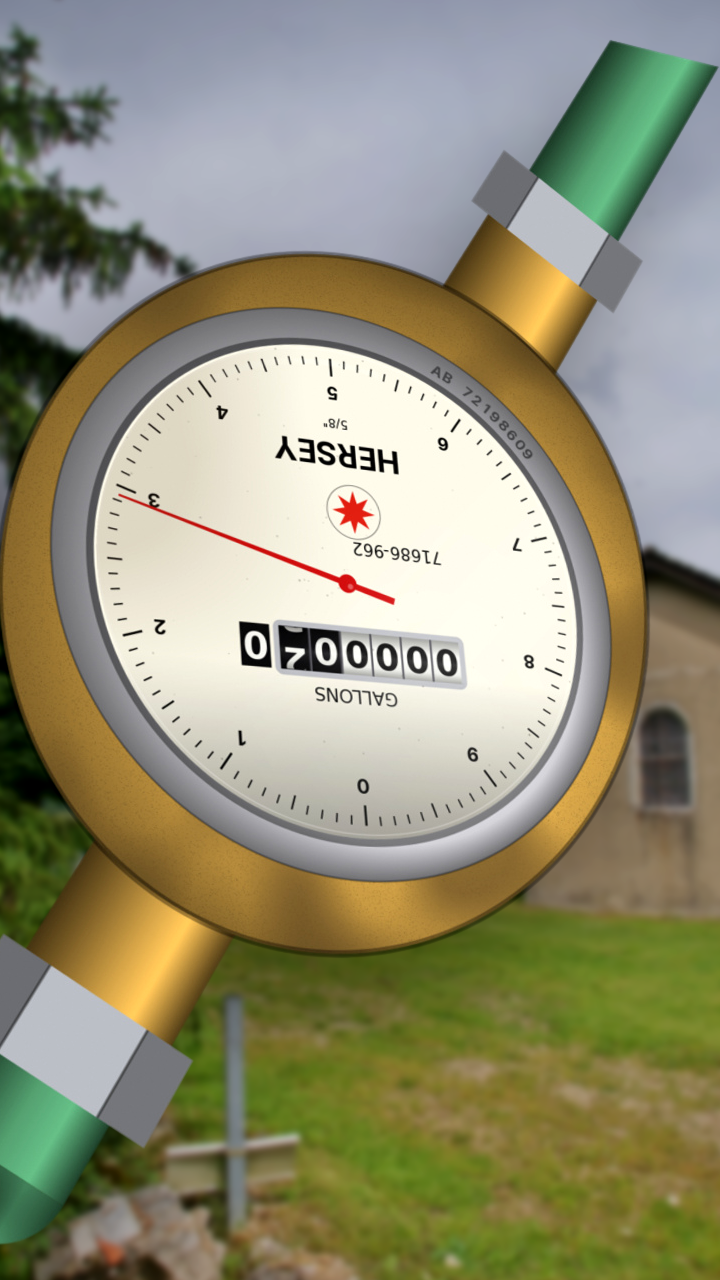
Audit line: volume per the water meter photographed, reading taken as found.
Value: 22.9 gal
